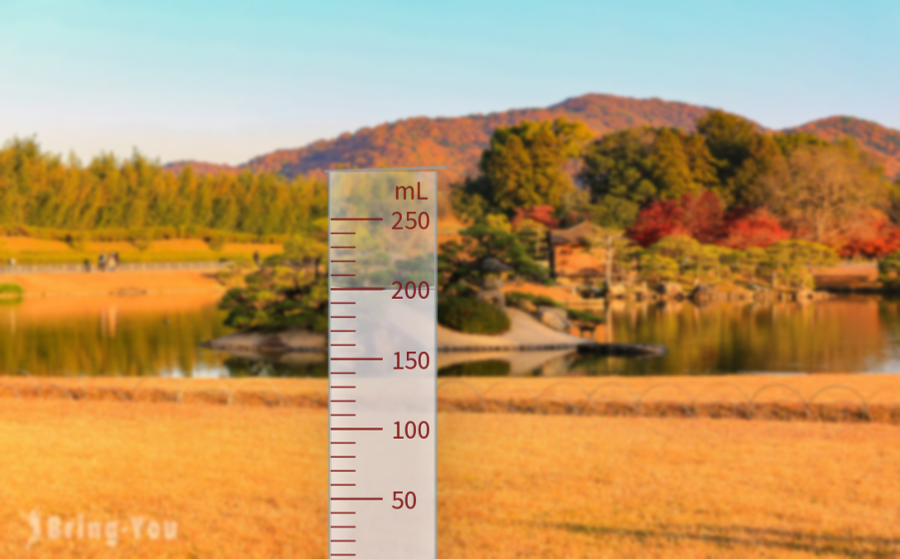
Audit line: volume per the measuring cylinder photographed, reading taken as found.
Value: 200 mL
